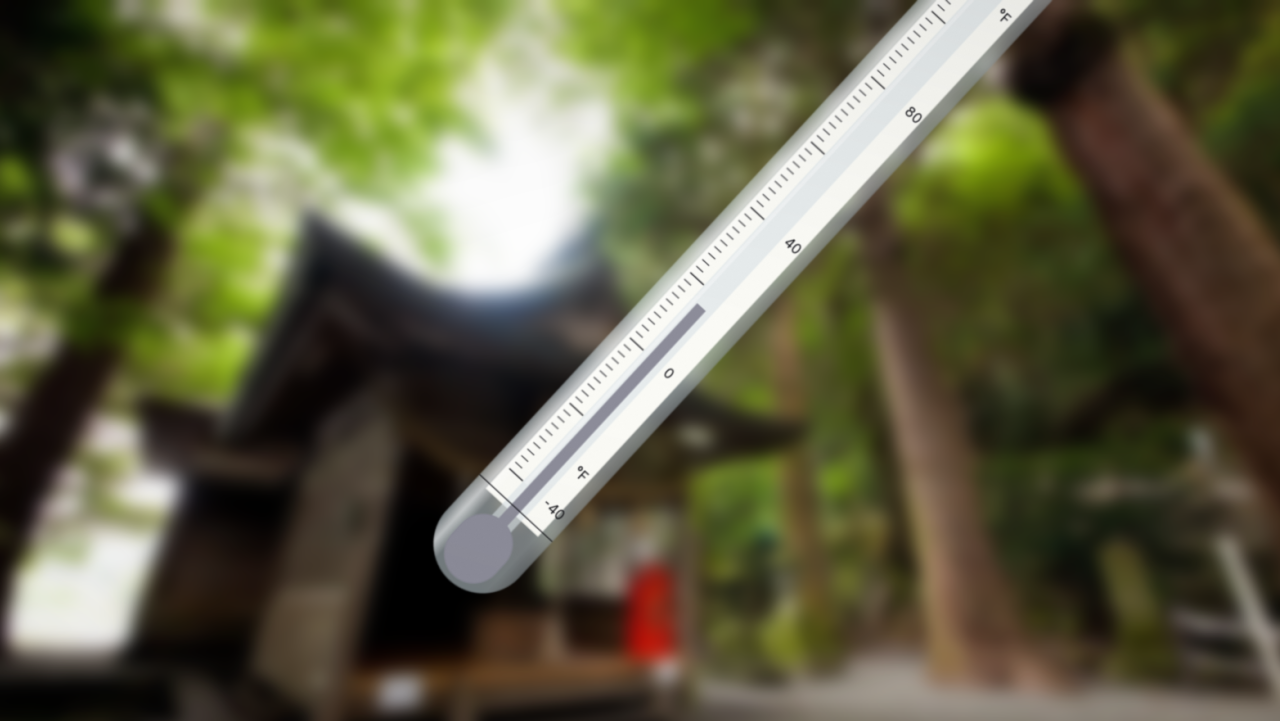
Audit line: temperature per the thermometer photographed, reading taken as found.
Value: 16 °F
